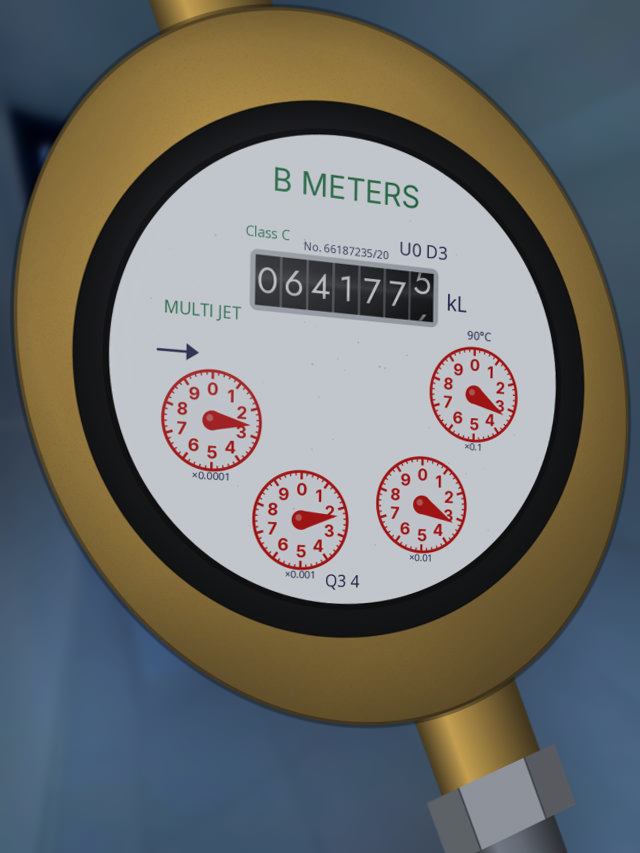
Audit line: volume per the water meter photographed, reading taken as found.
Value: 641775.3322 kL
